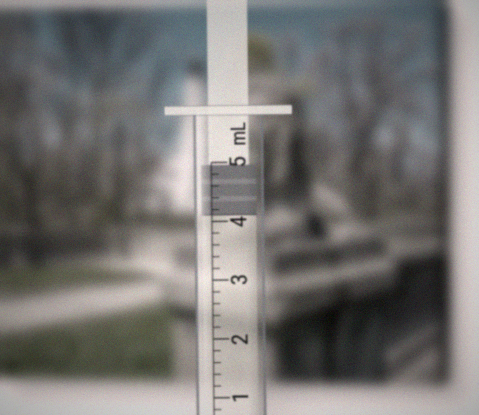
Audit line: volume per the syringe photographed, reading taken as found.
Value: 4.1 mL
